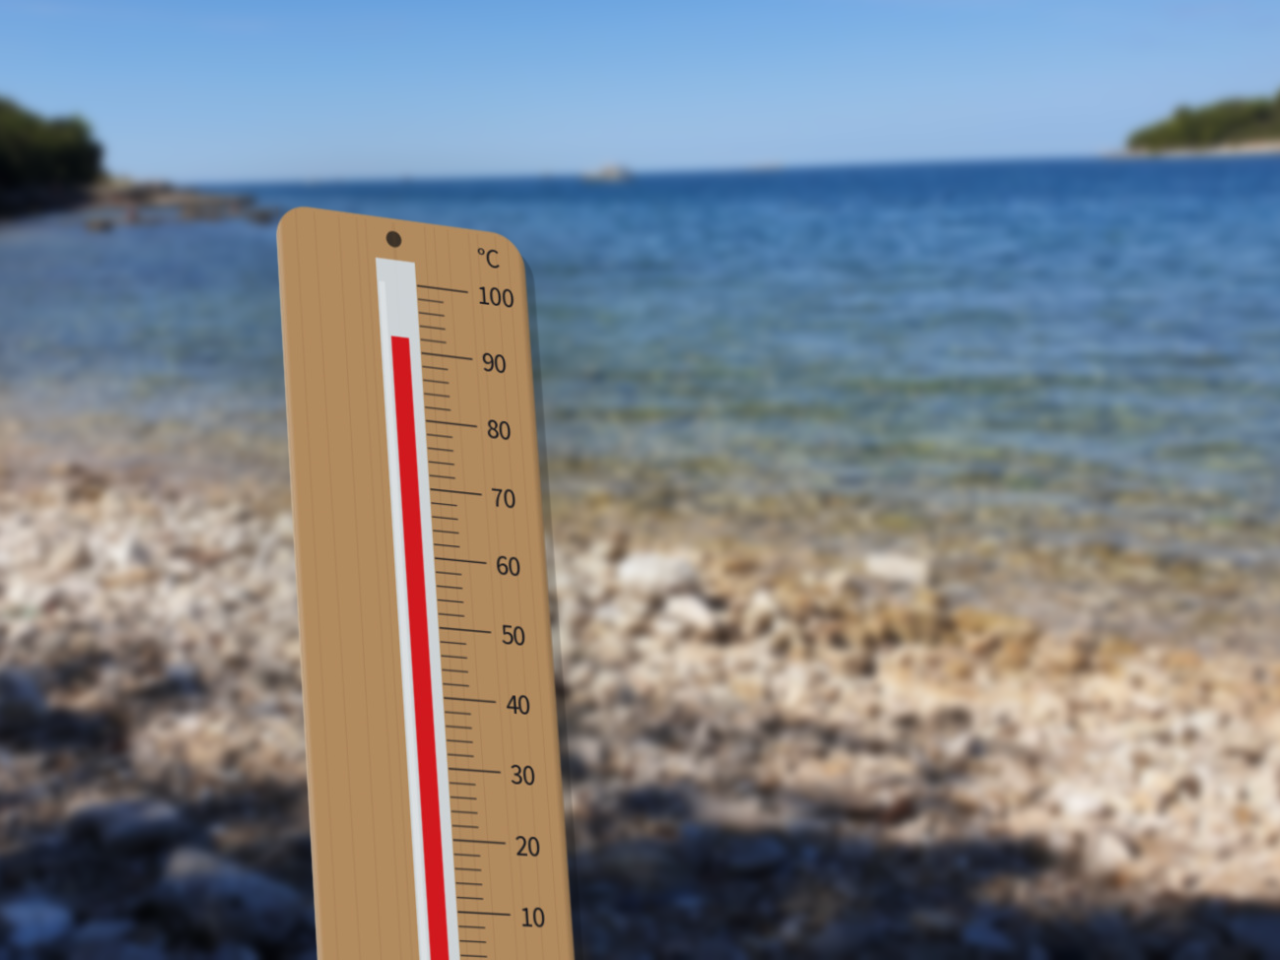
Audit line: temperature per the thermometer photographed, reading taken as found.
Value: 92 °C
